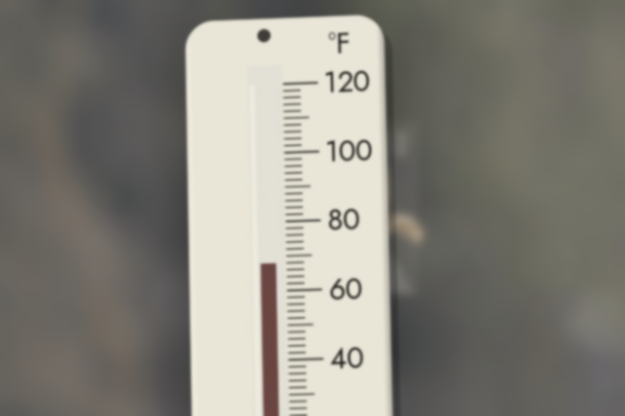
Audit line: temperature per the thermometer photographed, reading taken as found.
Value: 68 °F
